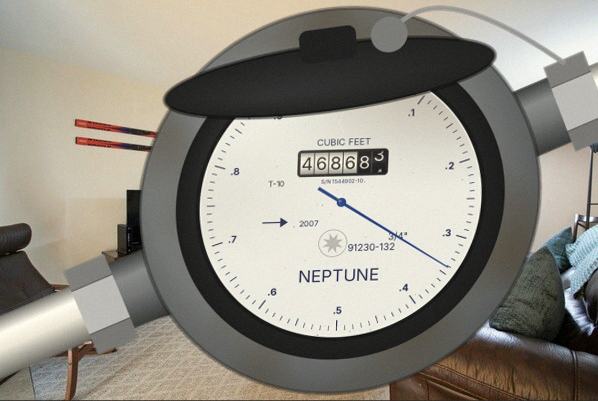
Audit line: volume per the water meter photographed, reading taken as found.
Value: 468683.34 ft³
